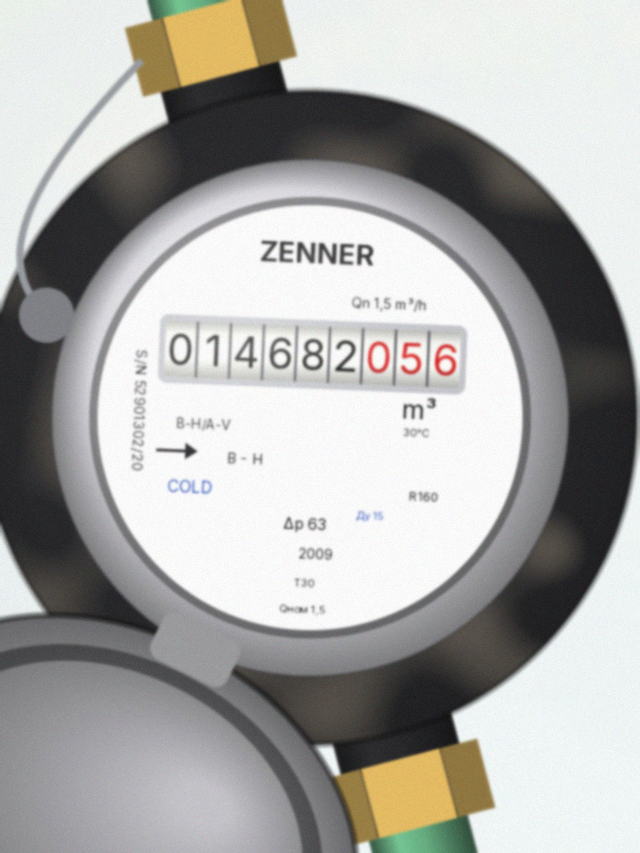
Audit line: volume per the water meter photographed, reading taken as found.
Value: 14682.056 m³
